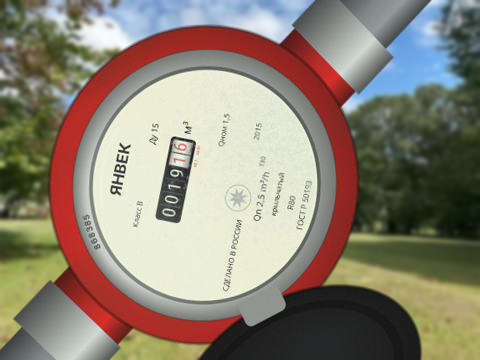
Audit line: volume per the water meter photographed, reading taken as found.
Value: 19.16 m³
